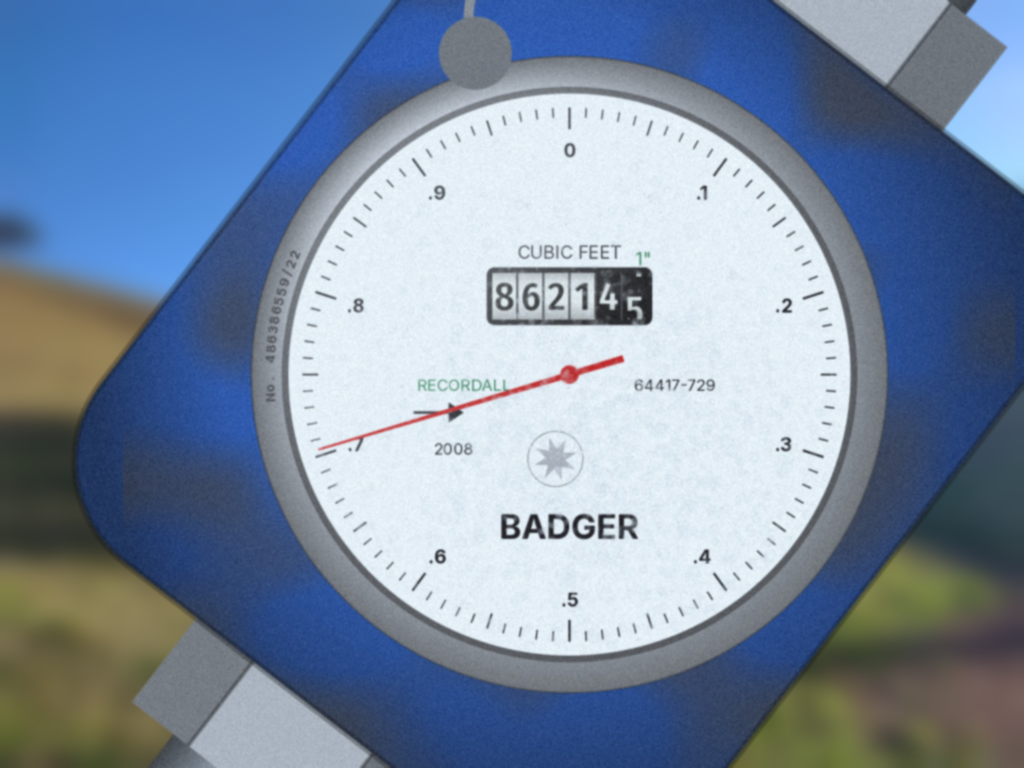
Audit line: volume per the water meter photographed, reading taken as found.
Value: 862144.70 ft³
